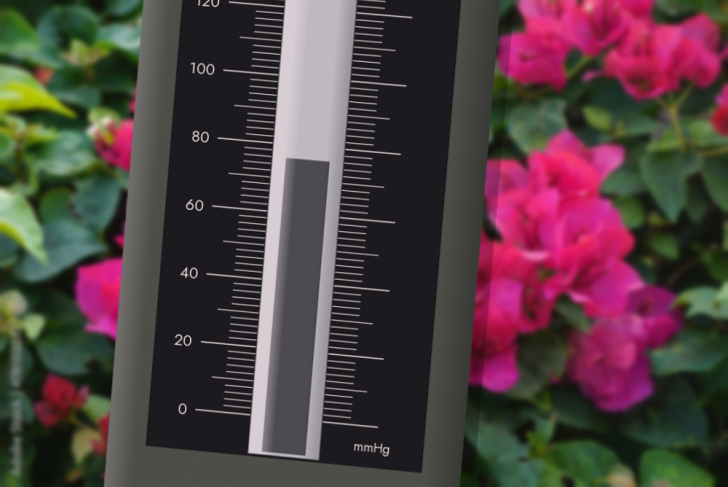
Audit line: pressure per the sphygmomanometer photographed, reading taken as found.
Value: 76 mmHg
